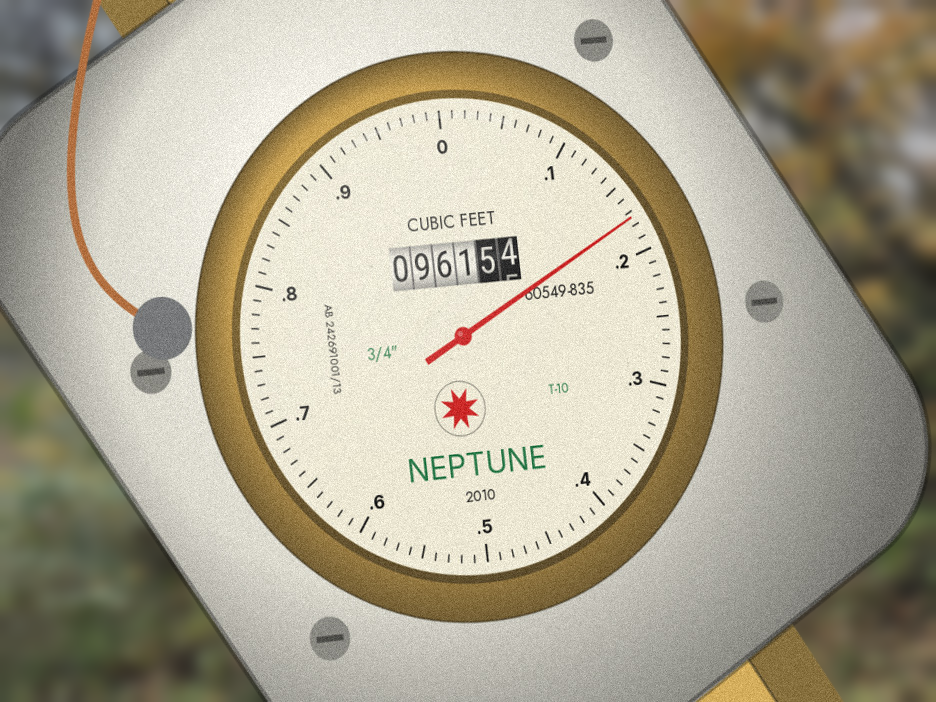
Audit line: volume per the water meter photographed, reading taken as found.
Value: 96154.17 ft³
